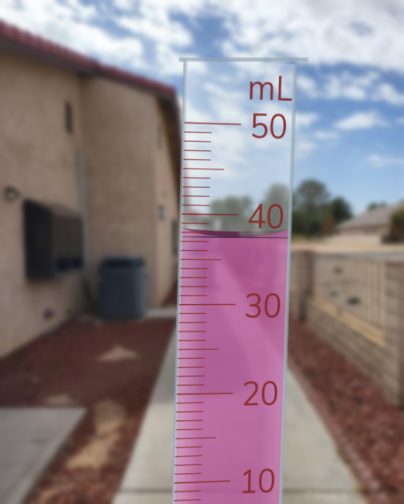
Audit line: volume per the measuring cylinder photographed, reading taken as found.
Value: 37.5 mL
